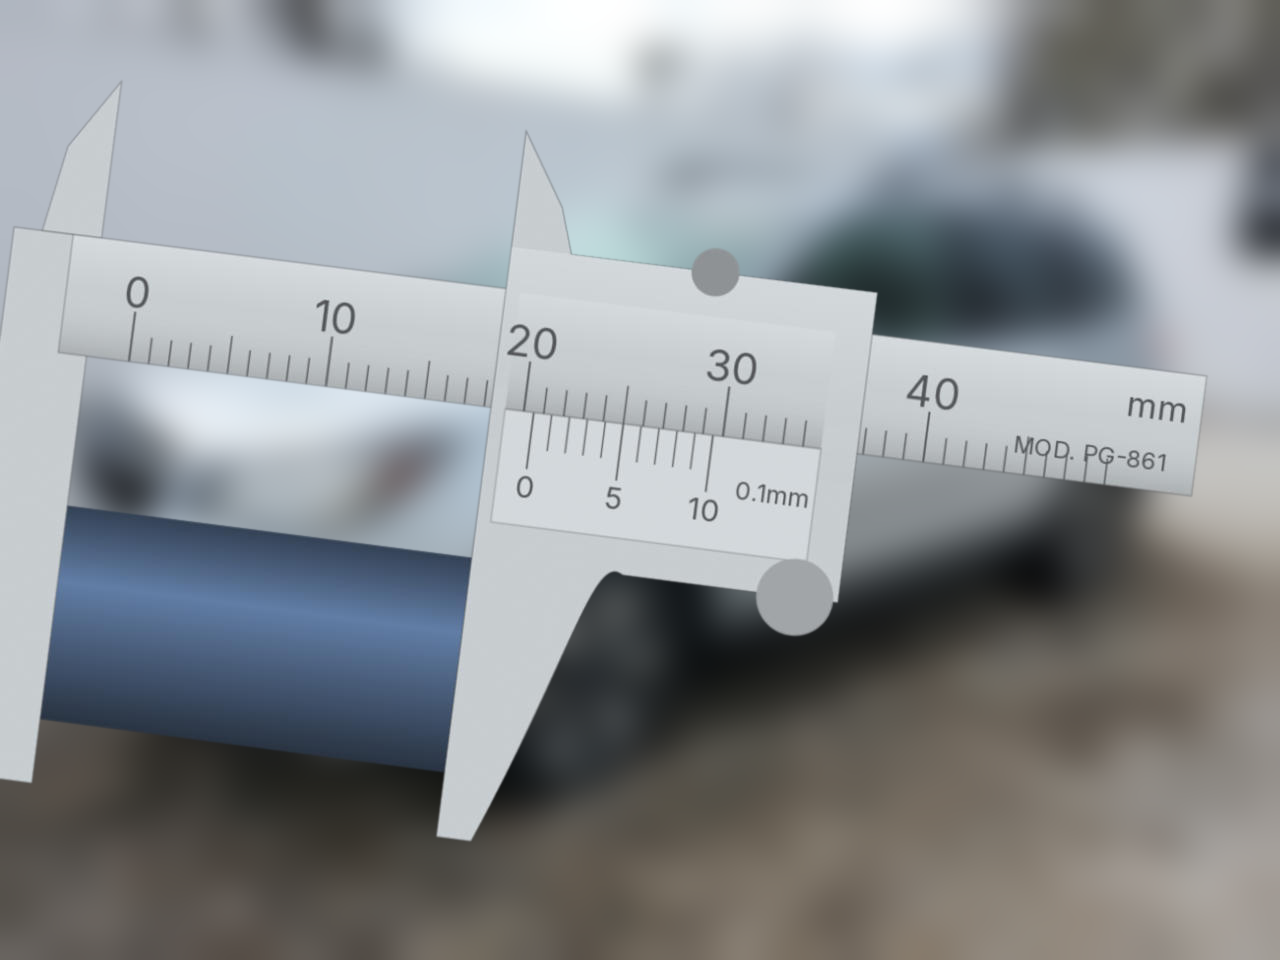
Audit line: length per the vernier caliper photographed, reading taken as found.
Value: 20.5 mm
